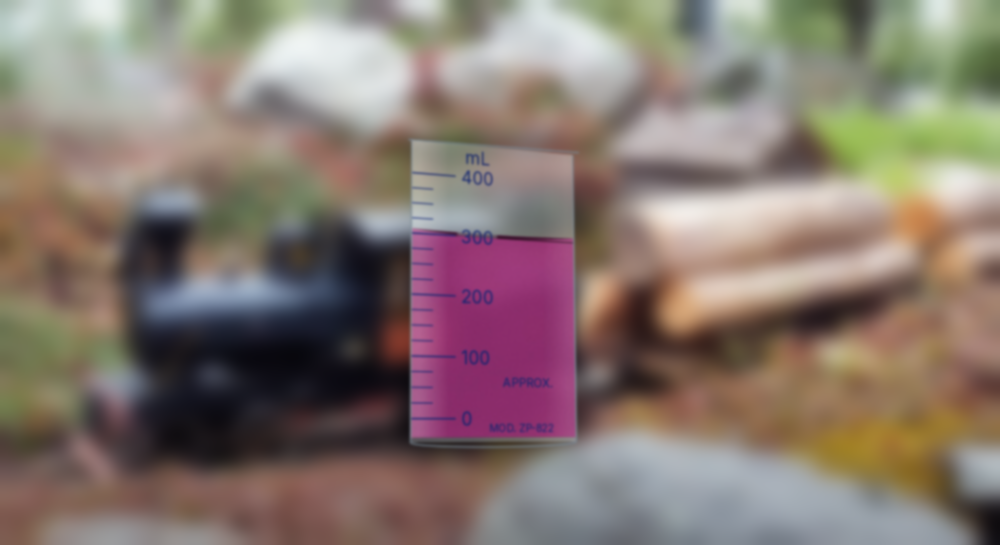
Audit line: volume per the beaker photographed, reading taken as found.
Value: 300 mL
